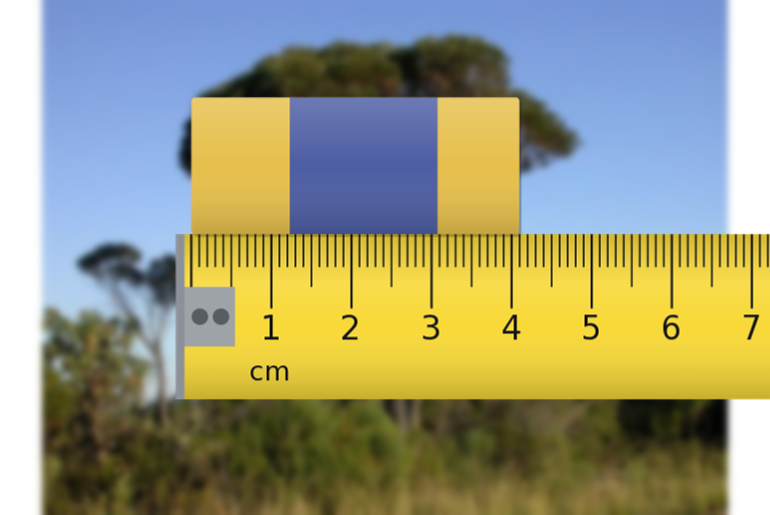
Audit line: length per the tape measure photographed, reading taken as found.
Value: 4.1 cm
